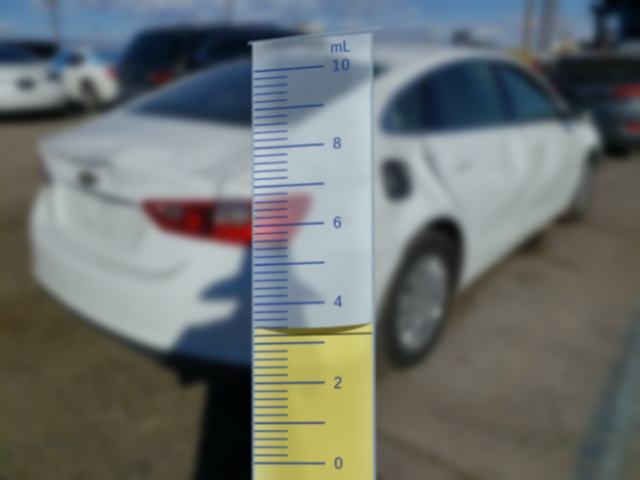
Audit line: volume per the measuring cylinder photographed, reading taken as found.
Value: 3.2 mL
